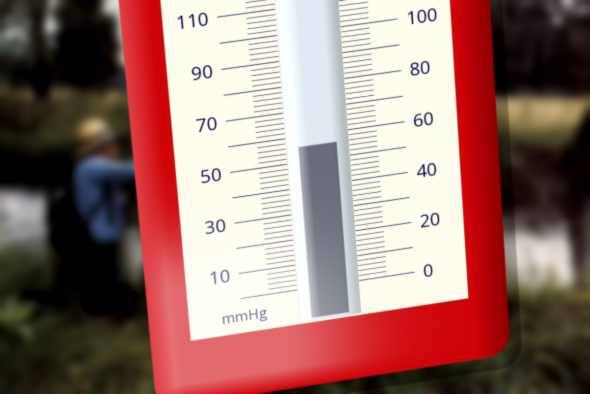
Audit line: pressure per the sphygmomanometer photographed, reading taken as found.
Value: 56 mmHg
